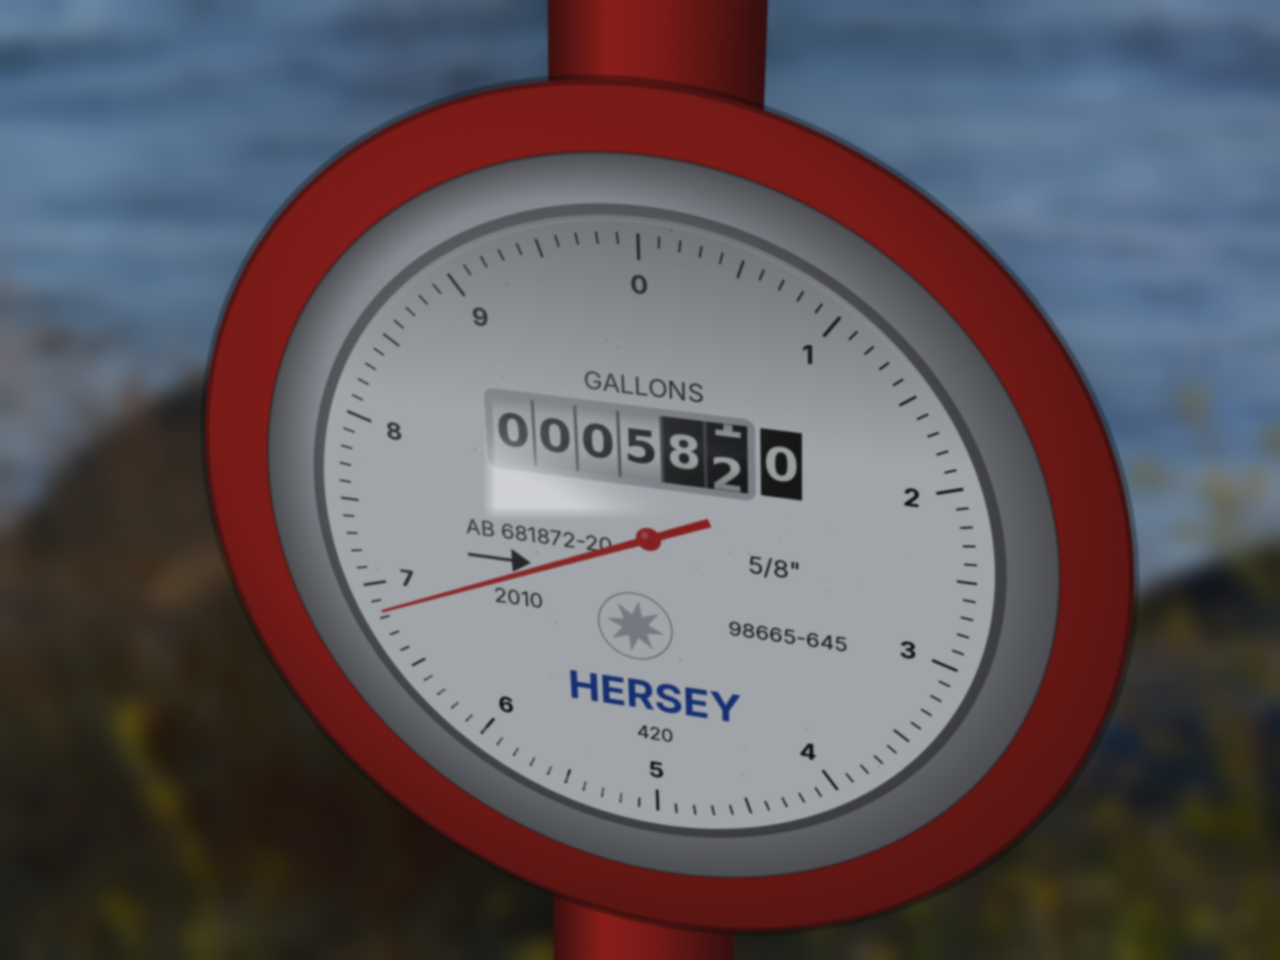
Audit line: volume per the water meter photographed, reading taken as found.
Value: 5816.8 gal
